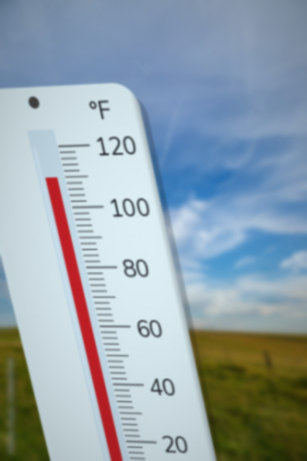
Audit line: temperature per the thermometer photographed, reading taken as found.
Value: 110 °F
